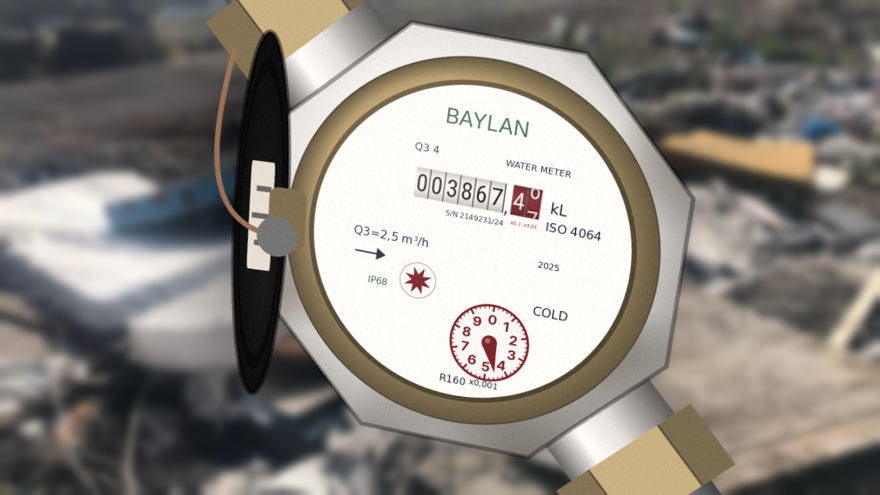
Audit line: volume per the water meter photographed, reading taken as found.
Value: 3867.464 kL
